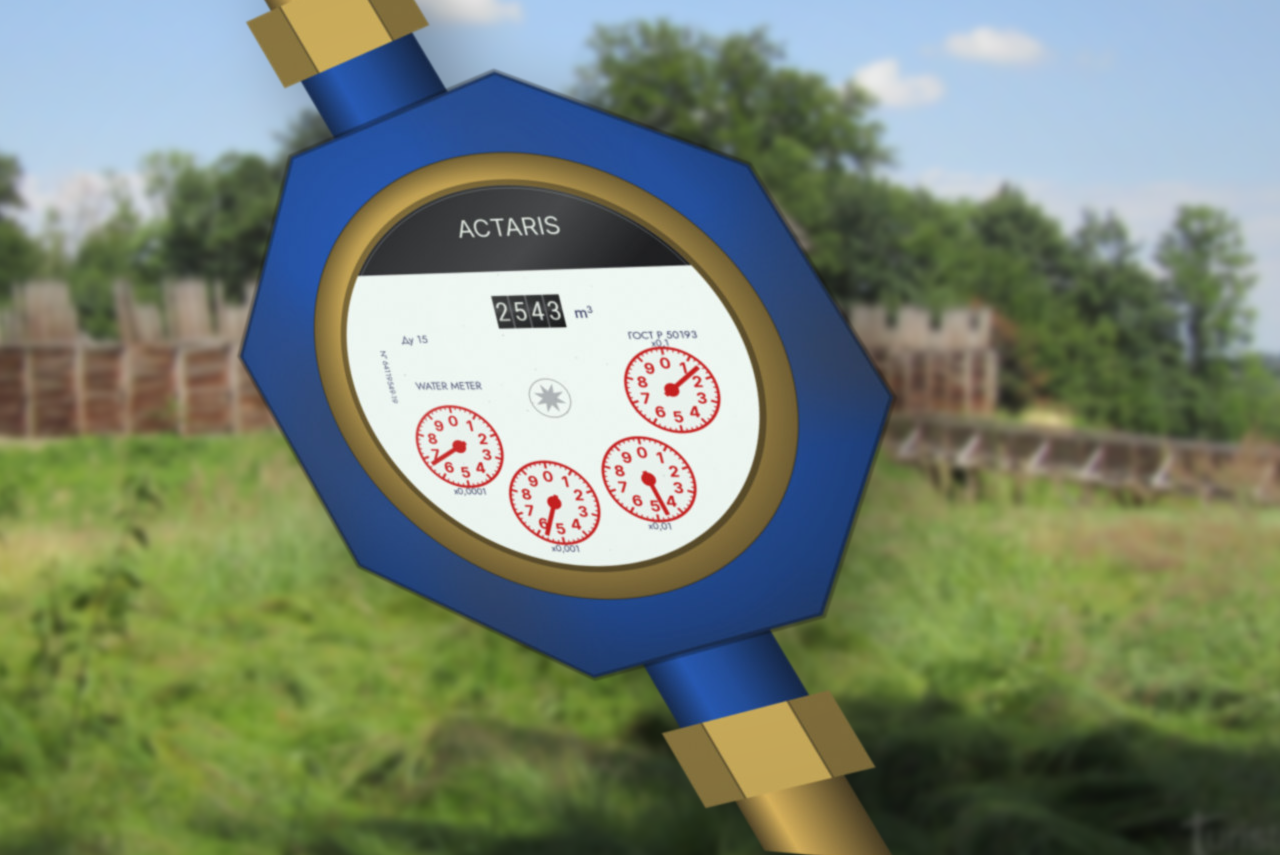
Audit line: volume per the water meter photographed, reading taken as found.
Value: 2543.1456 m³
